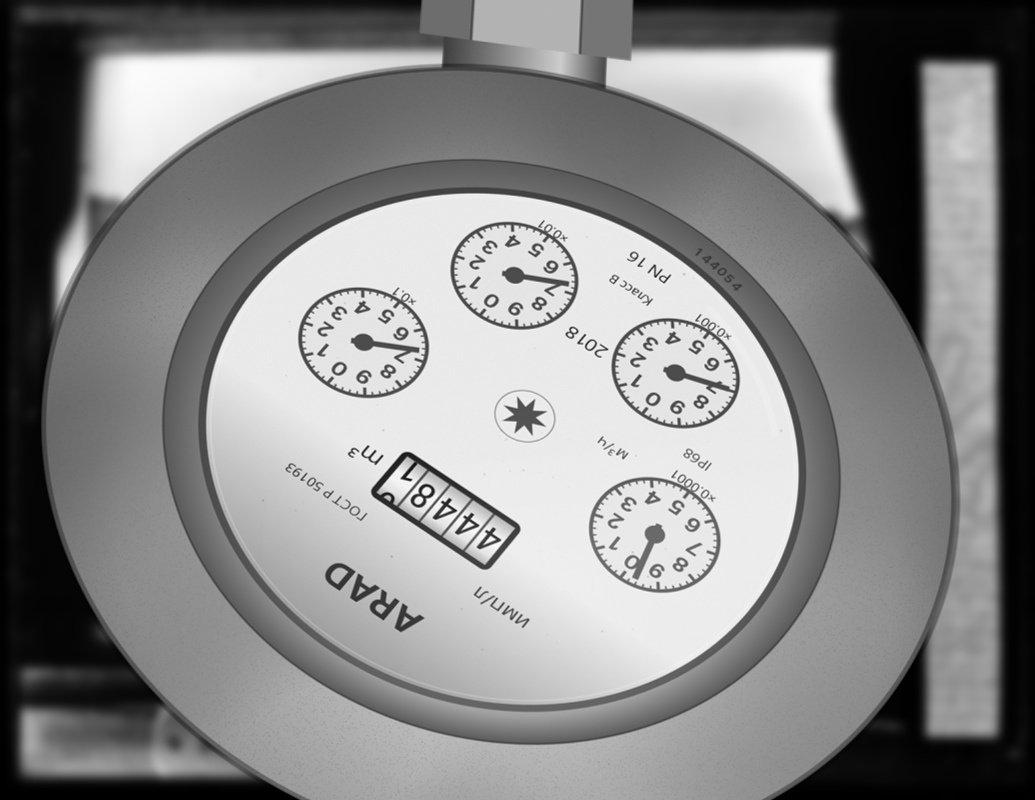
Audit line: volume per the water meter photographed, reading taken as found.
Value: 44480.6669 m³
